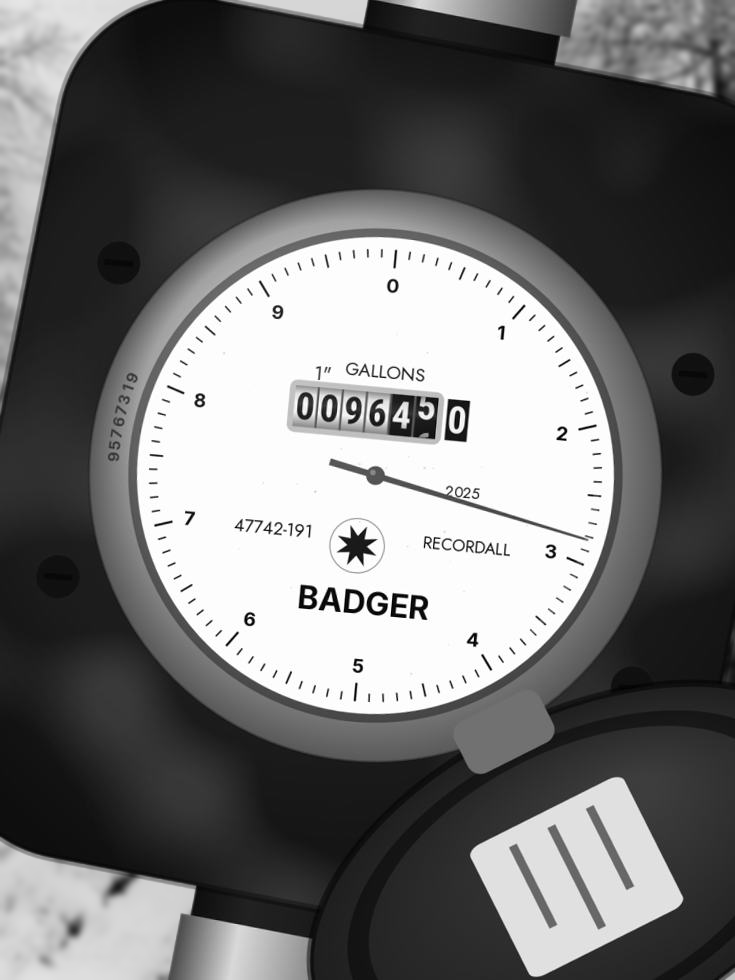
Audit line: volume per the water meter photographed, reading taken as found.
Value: 96452.8 gal
